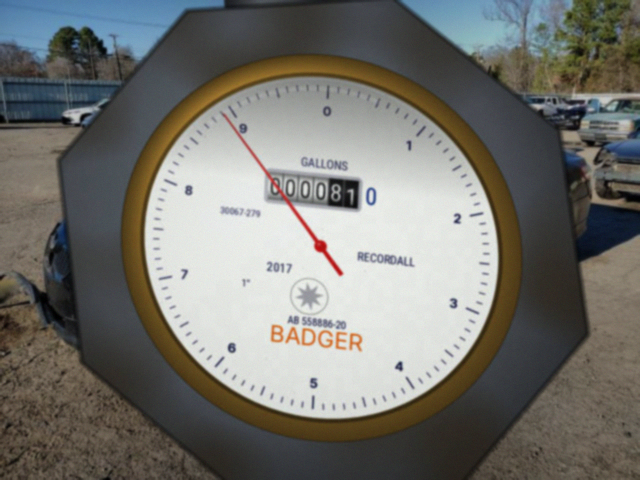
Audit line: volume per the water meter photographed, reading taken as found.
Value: 808.9 gal
